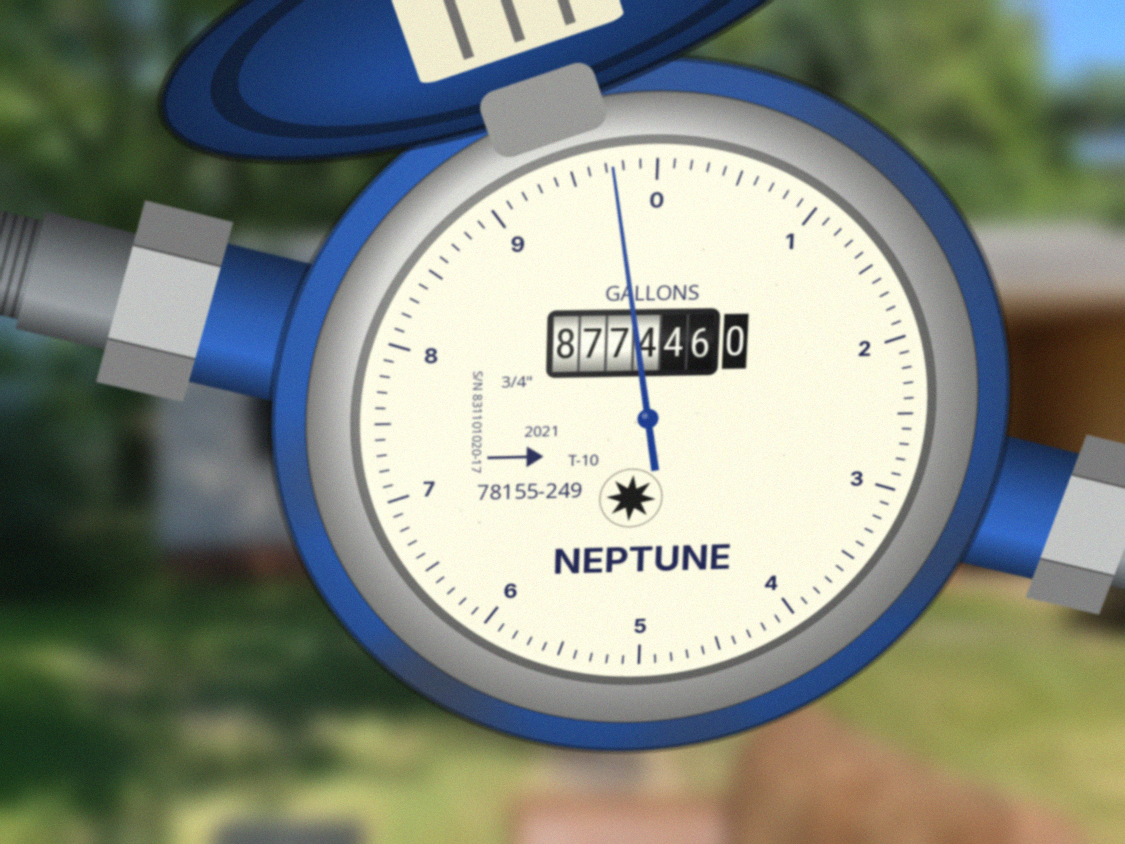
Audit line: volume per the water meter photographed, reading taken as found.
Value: 8774459.7 gal
